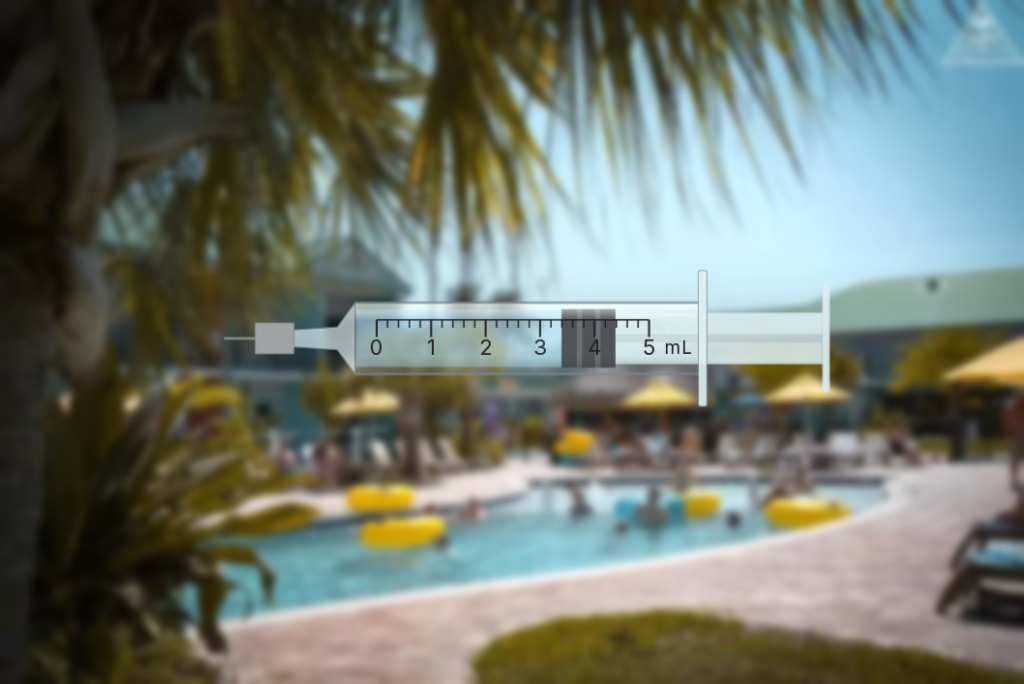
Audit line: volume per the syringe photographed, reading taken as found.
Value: 3.4 mL
